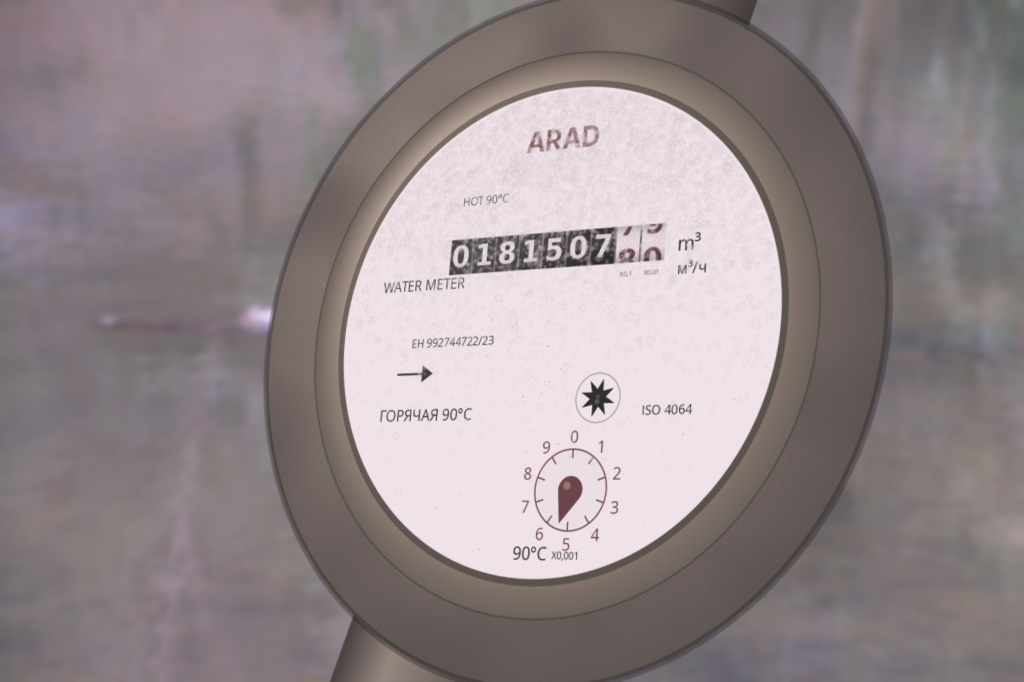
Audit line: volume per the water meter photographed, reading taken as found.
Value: 181507.795 m³
